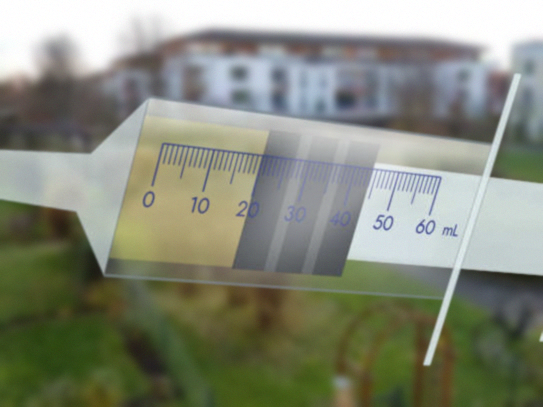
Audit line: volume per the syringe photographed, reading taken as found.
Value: 20 mL
